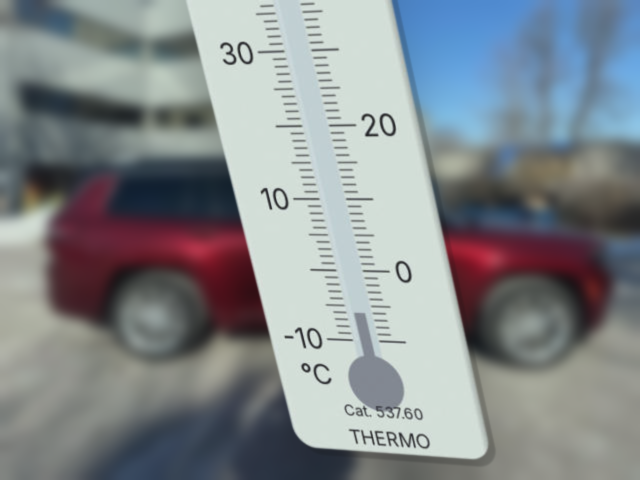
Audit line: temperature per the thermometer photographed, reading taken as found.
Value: -6 °C
